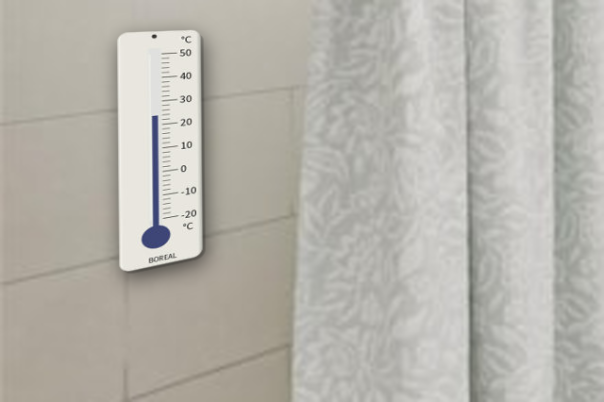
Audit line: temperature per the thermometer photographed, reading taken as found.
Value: 24 °C
